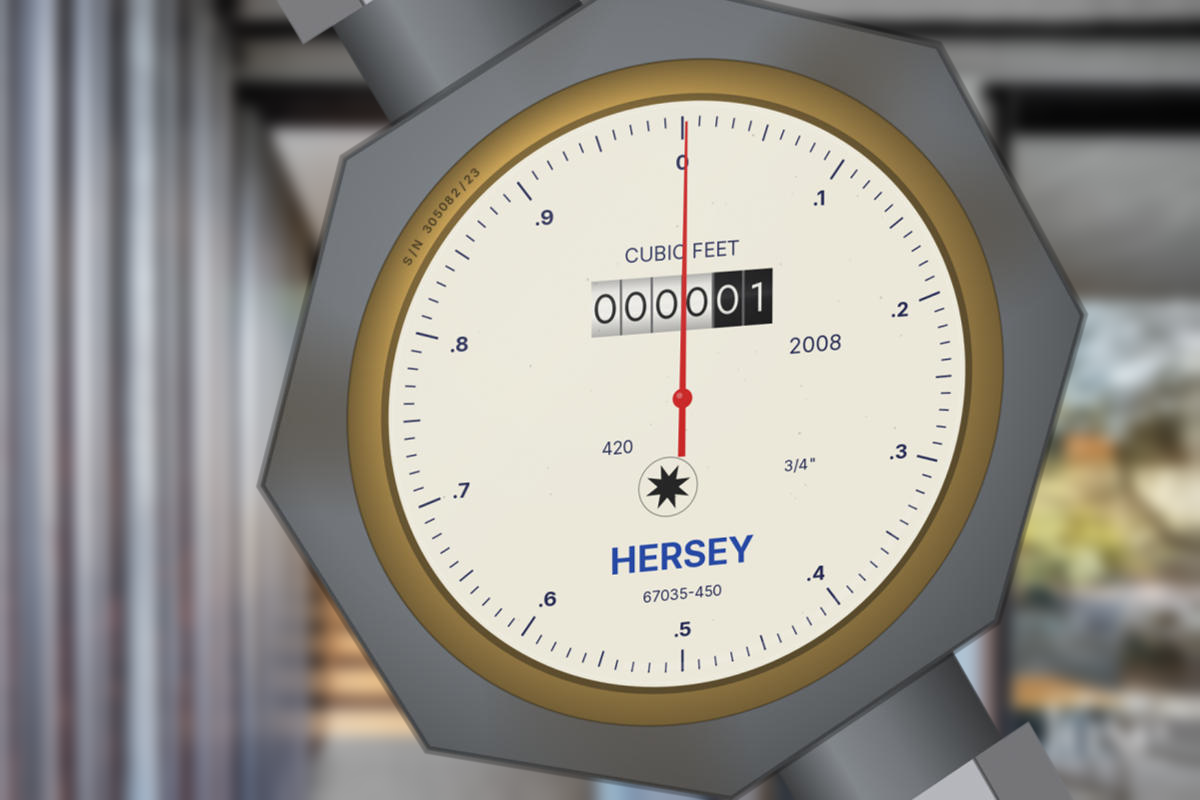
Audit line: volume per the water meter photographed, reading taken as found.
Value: 1.00 ft³
